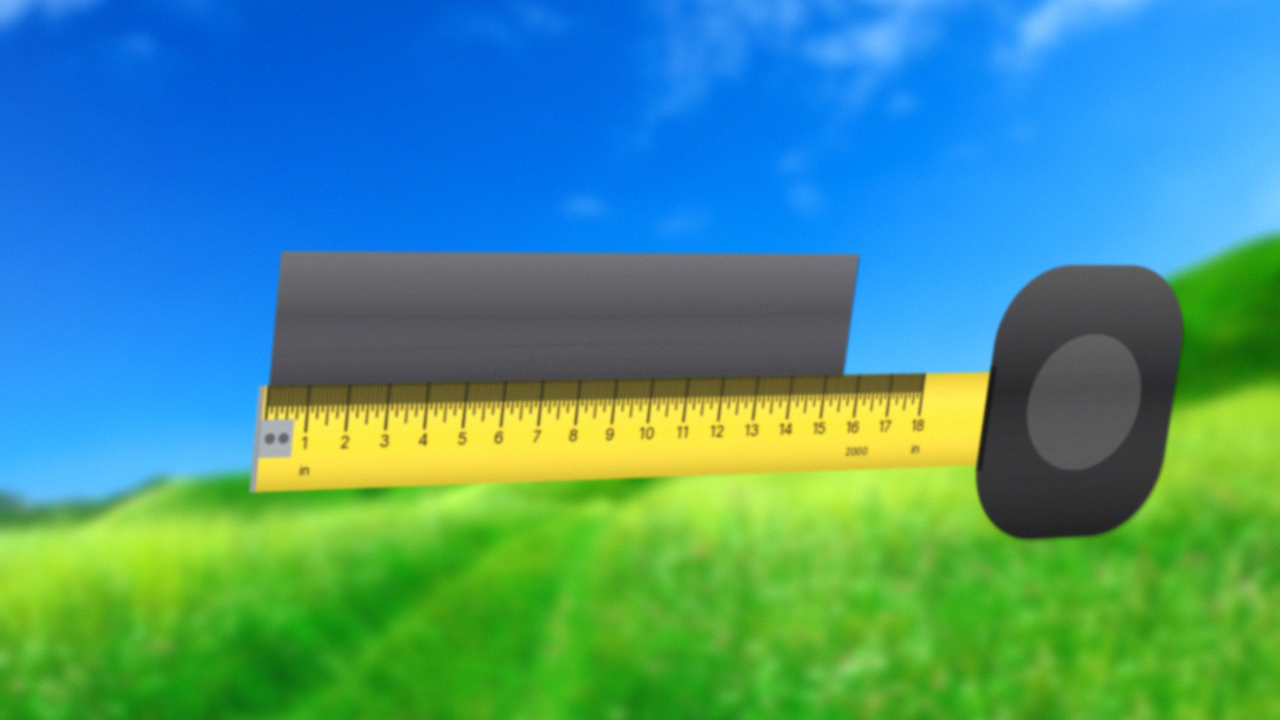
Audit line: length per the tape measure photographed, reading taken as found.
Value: 15.5 in
